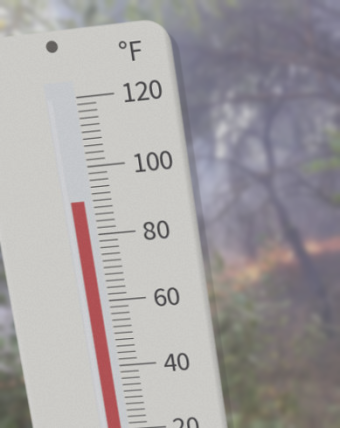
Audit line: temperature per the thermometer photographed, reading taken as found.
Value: 90 °F
